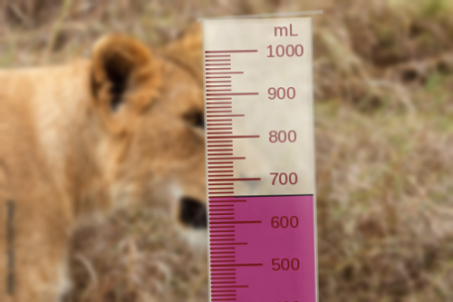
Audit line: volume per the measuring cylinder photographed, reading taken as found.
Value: 660 mL
